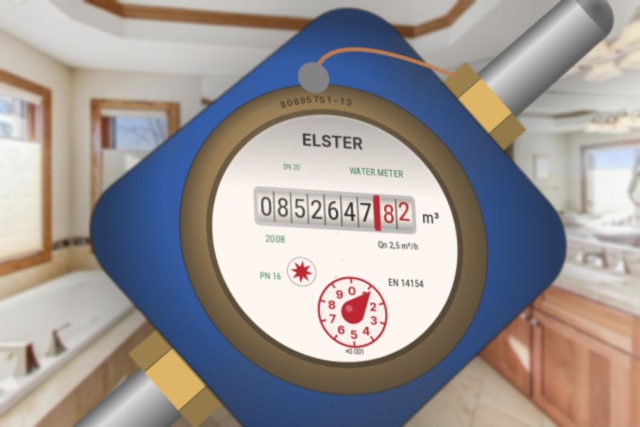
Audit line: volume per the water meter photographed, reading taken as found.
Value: 852647.821 m³
